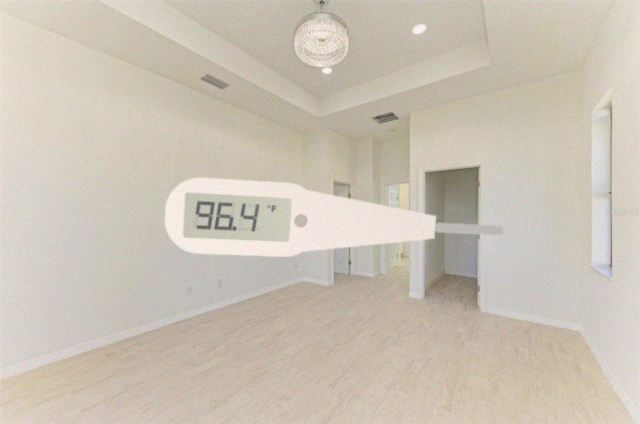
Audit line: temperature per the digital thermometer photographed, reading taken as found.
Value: 96.4 °F
